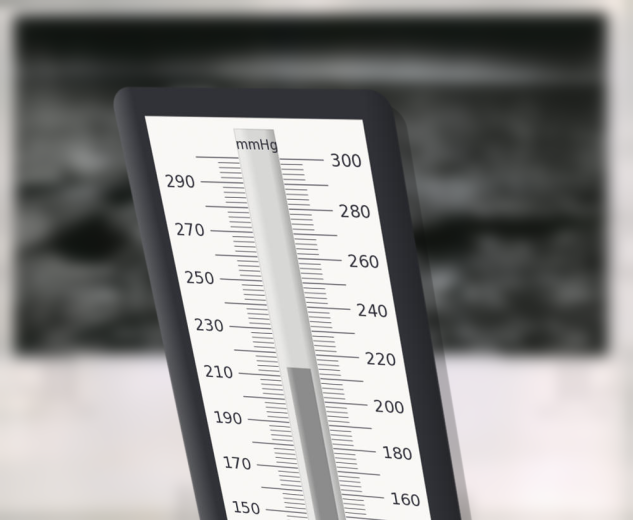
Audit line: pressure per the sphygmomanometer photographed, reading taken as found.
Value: 214 mmHg
